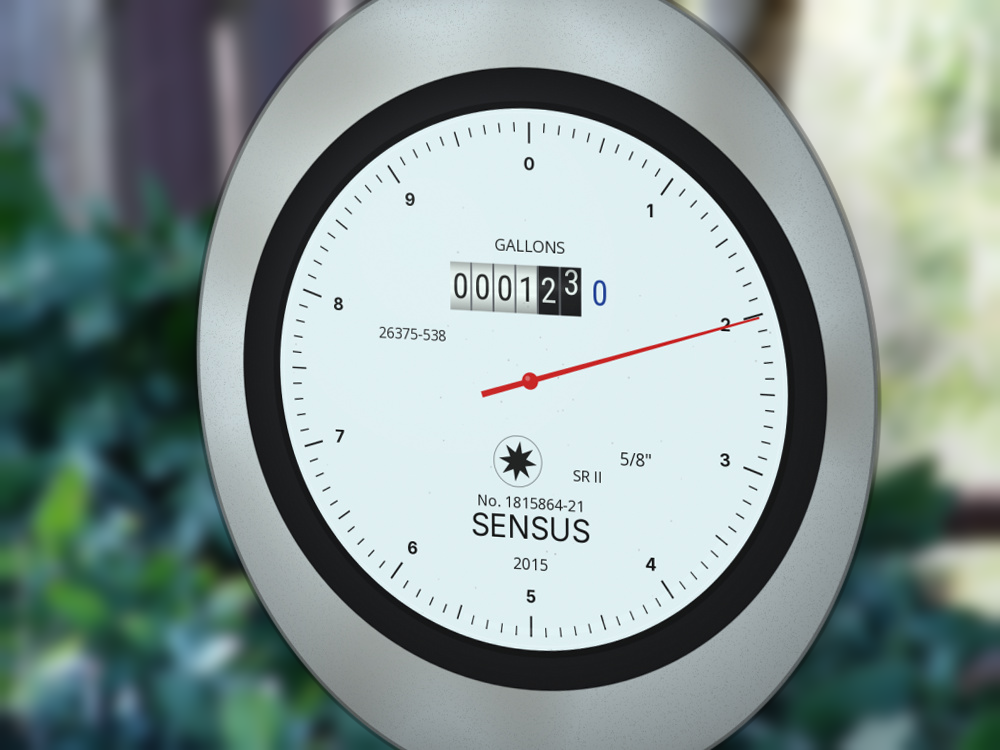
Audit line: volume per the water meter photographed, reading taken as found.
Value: 1232.0 gal
